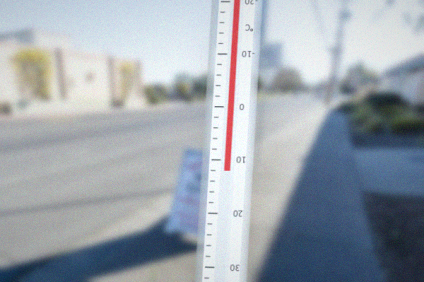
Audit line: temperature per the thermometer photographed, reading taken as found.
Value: 12 °C
